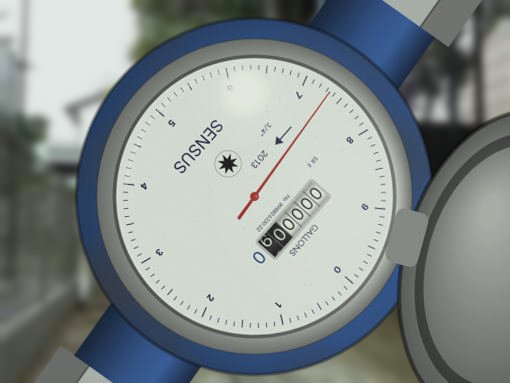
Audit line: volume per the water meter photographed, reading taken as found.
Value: 87.3 gal
